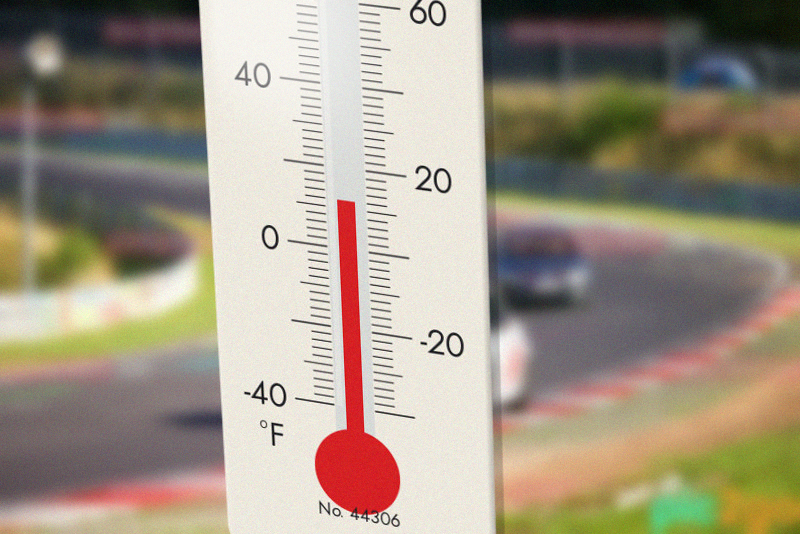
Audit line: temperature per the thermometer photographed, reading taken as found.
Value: 12 °F
